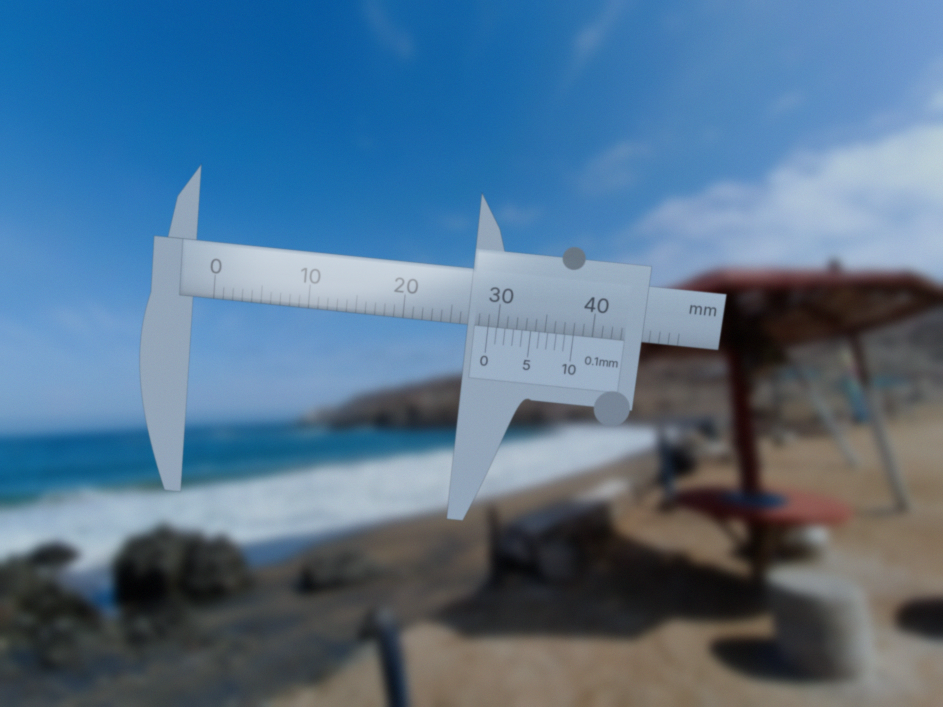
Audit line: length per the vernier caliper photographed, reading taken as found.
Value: 29.0 mm
